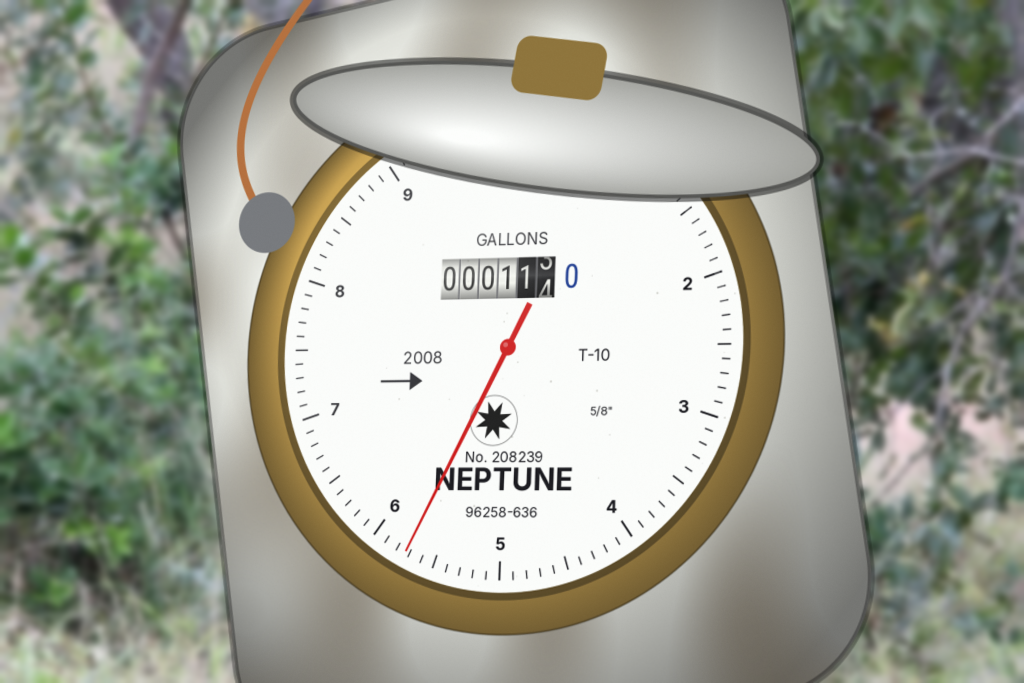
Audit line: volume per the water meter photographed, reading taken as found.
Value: 1135.7 gal
